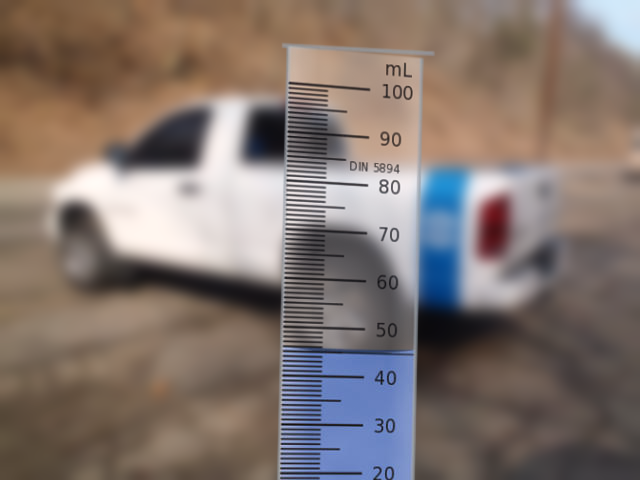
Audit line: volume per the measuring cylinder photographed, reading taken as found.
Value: 45 mL
